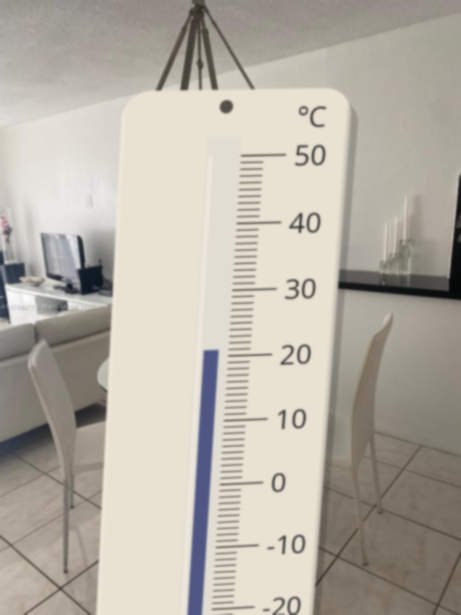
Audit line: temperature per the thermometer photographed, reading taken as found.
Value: 21 °C
